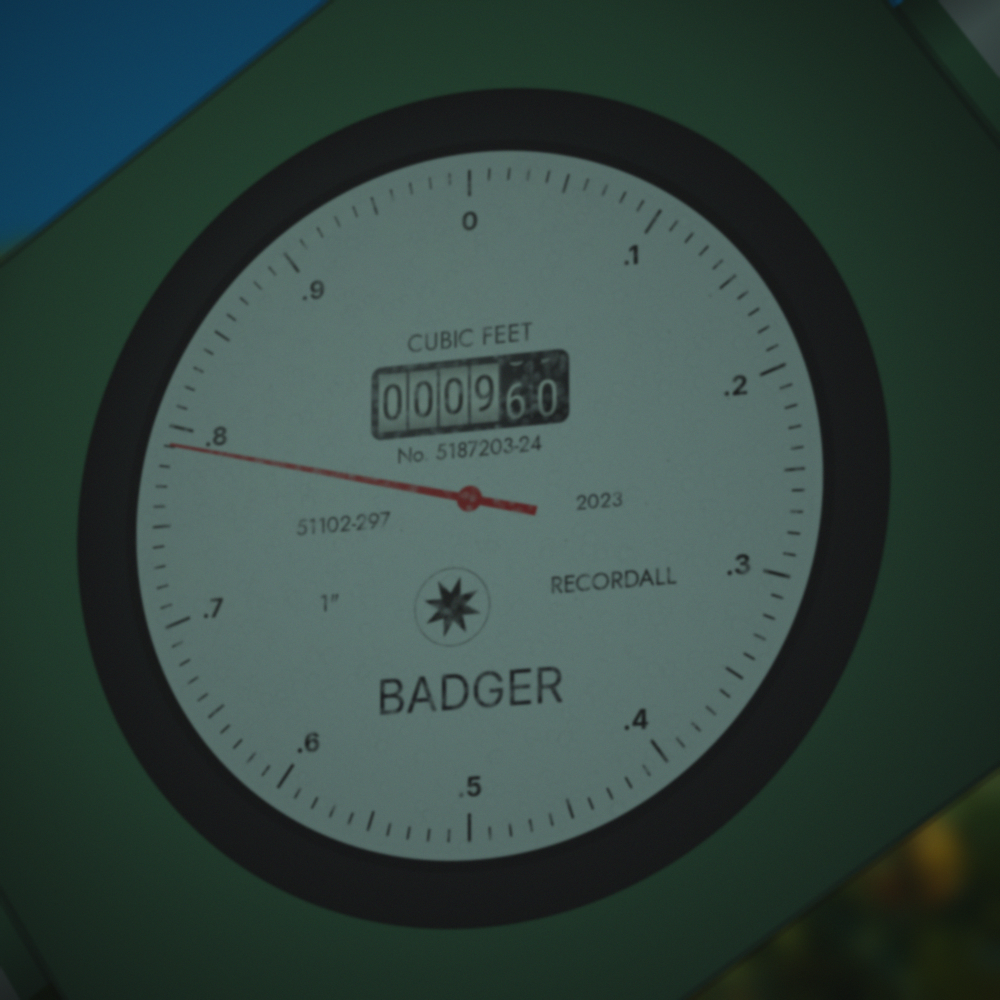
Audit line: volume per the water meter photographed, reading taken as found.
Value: 959.79 ft³
